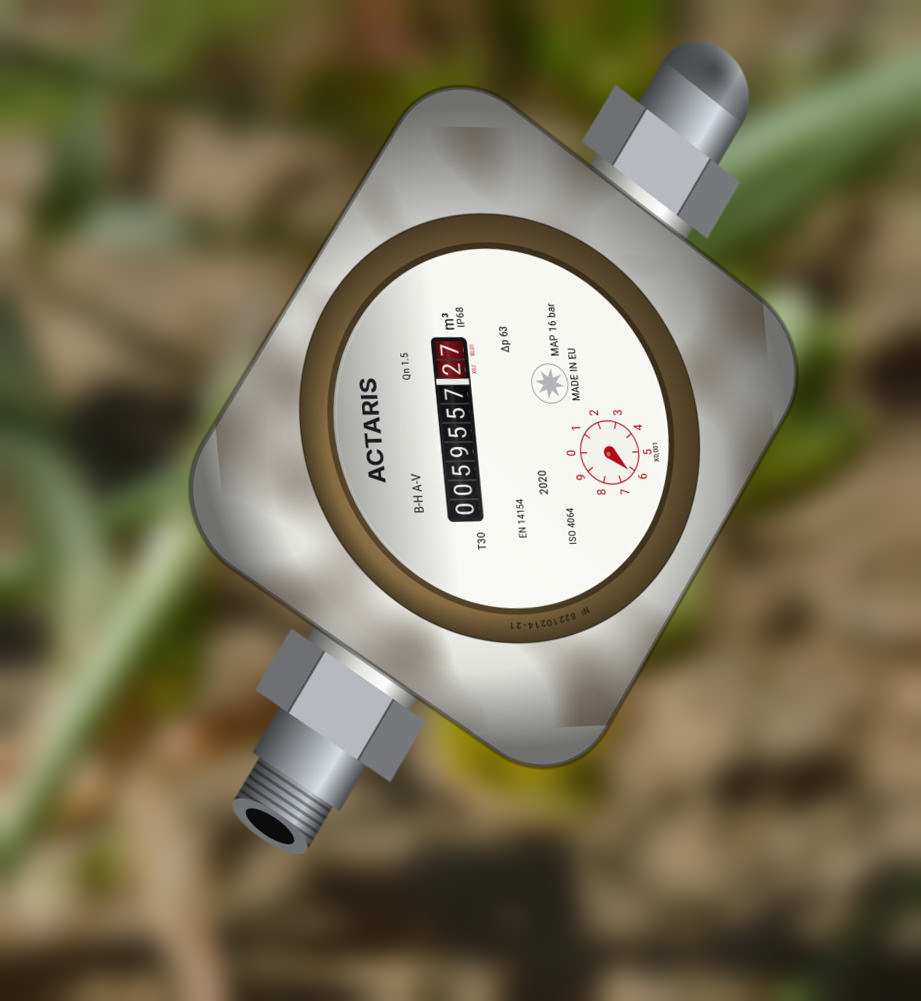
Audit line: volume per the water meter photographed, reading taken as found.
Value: 59557.276 m³
